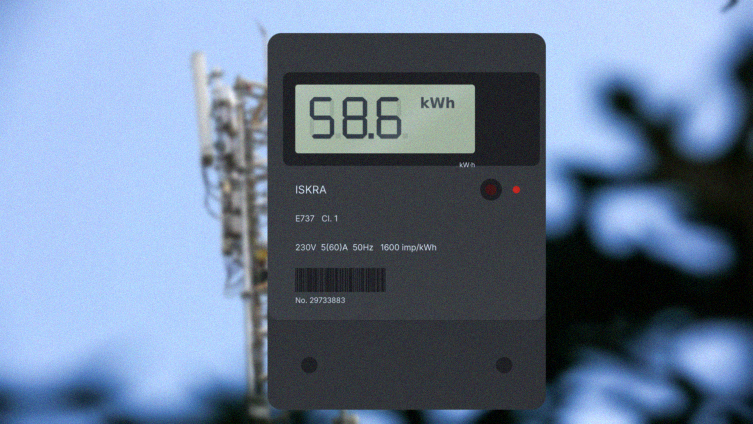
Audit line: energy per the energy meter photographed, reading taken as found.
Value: 58.6 kWh
